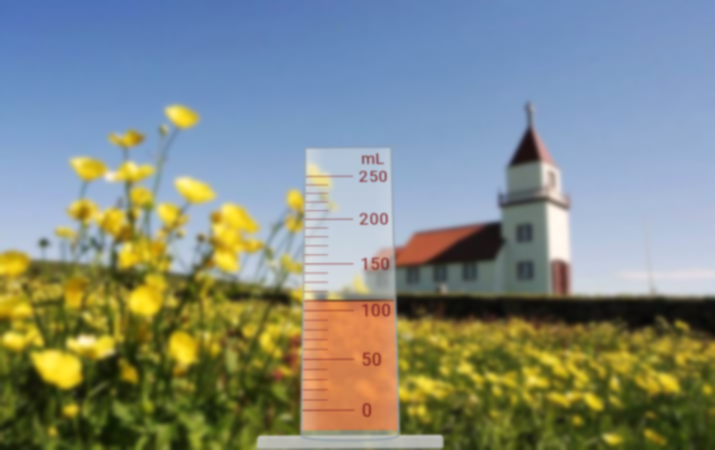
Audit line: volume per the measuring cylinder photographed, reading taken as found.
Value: 110 mL
